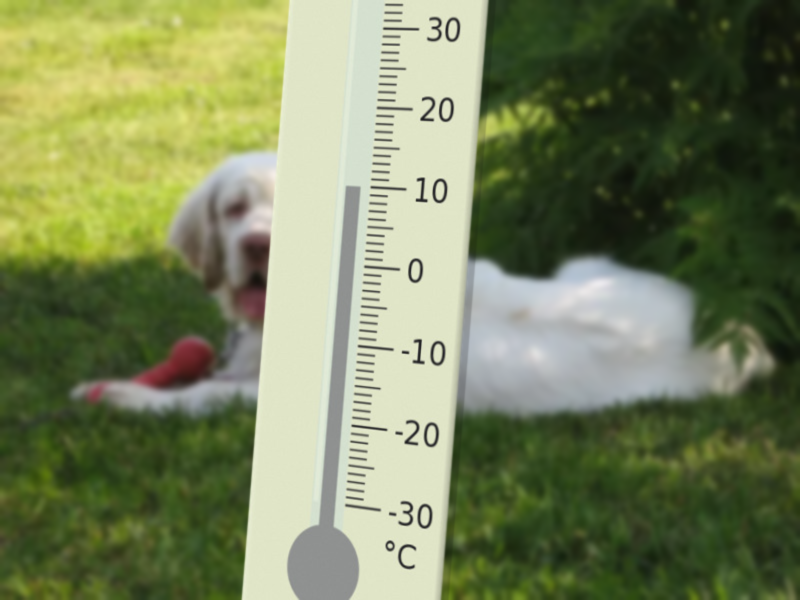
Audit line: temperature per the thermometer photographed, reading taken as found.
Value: 10 °C
